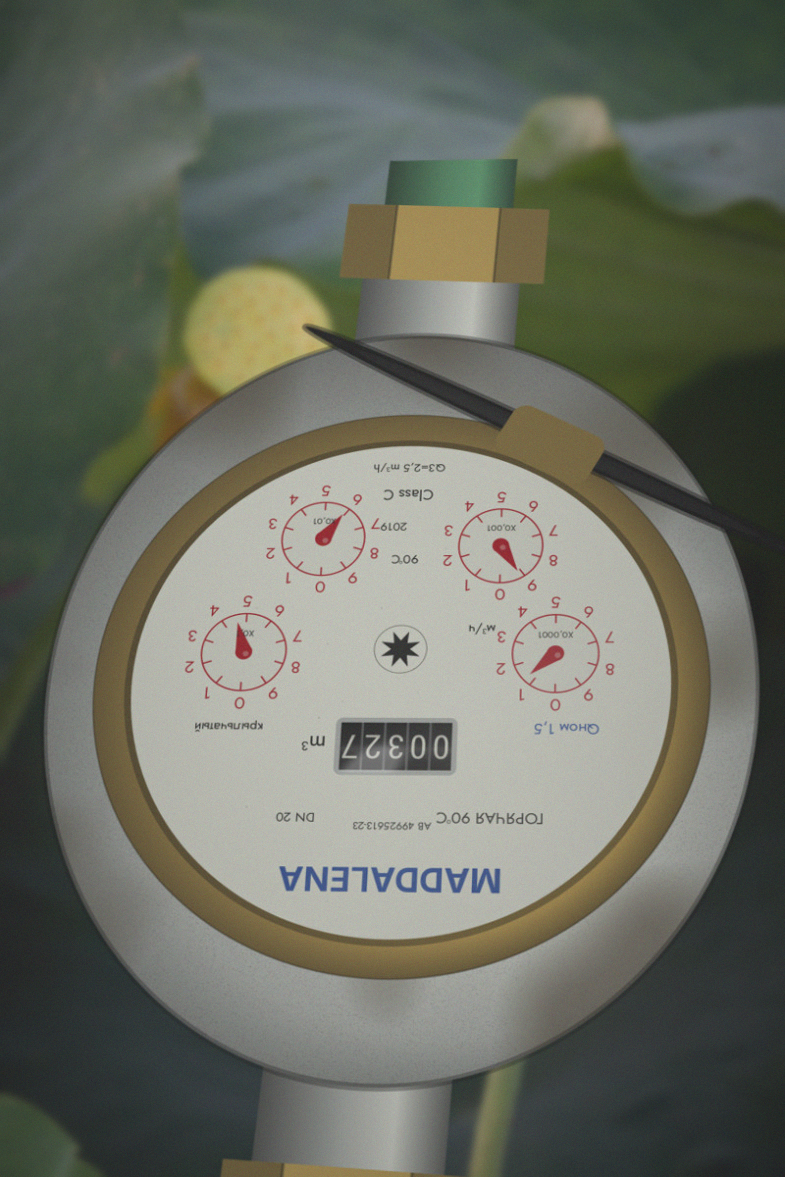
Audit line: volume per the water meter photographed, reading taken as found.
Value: 327.4591 m³
